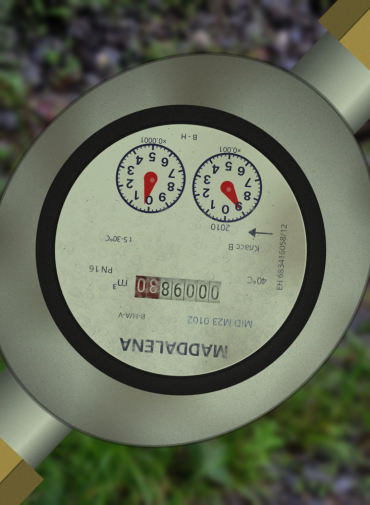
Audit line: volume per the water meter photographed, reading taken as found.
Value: 98.2990 m³
